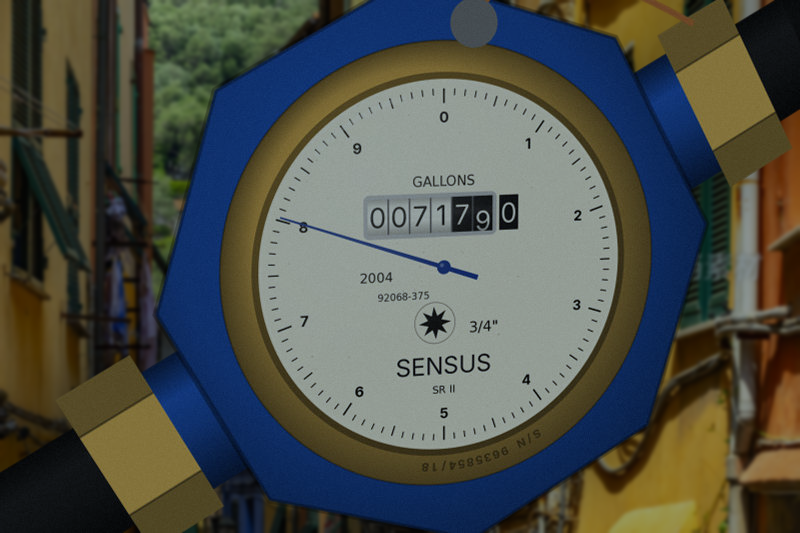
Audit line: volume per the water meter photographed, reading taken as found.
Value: 71788.0 gal
